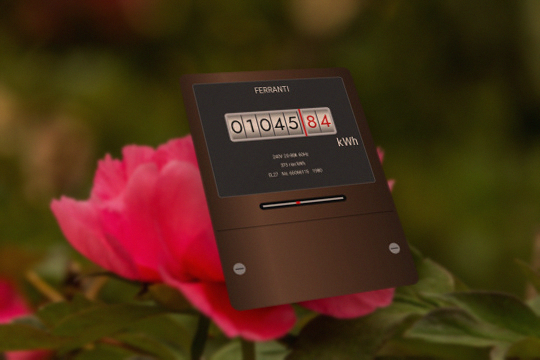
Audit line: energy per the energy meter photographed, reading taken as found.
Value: 1045.84 kWh
